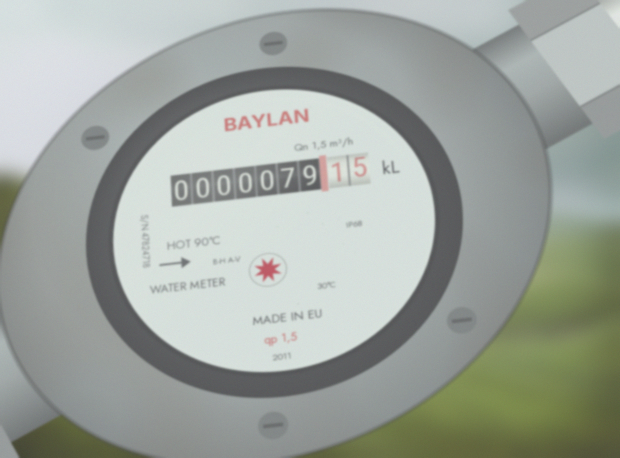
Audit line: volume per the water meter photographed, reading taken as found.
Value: 79.15 kL
